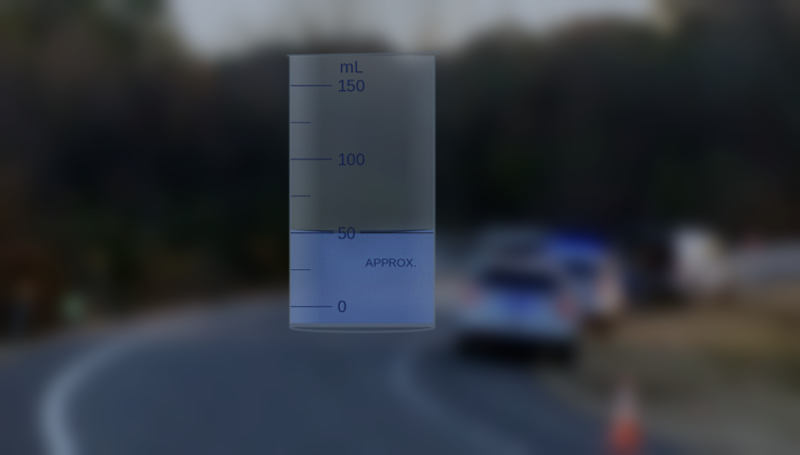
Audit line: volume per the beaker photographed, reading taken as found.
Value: 50 mL
